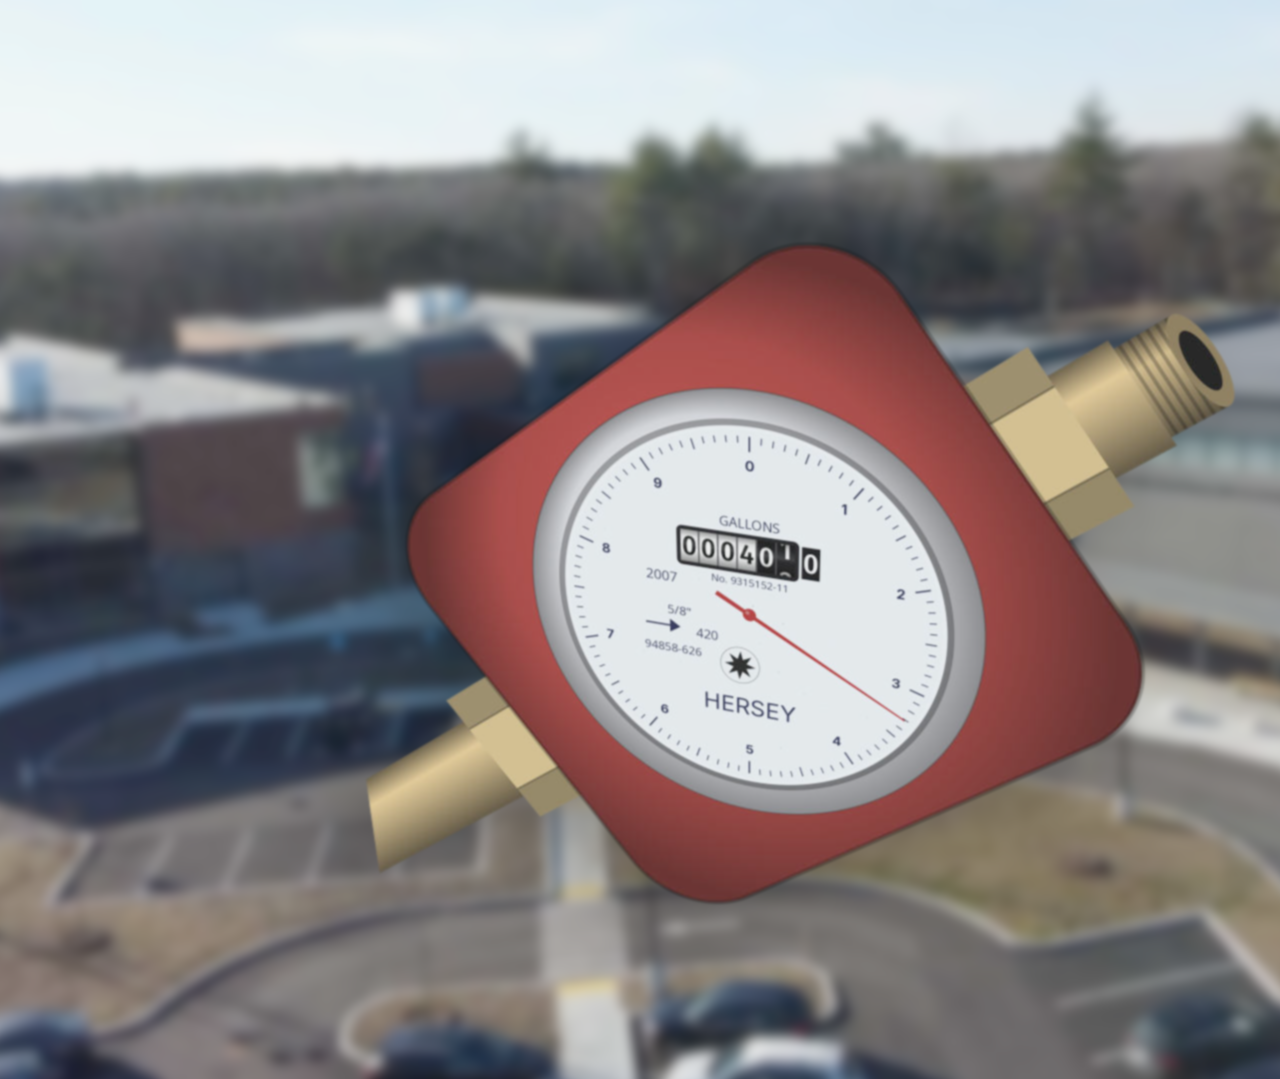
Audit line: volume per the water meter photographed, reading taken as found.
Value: 4013.3 gal
